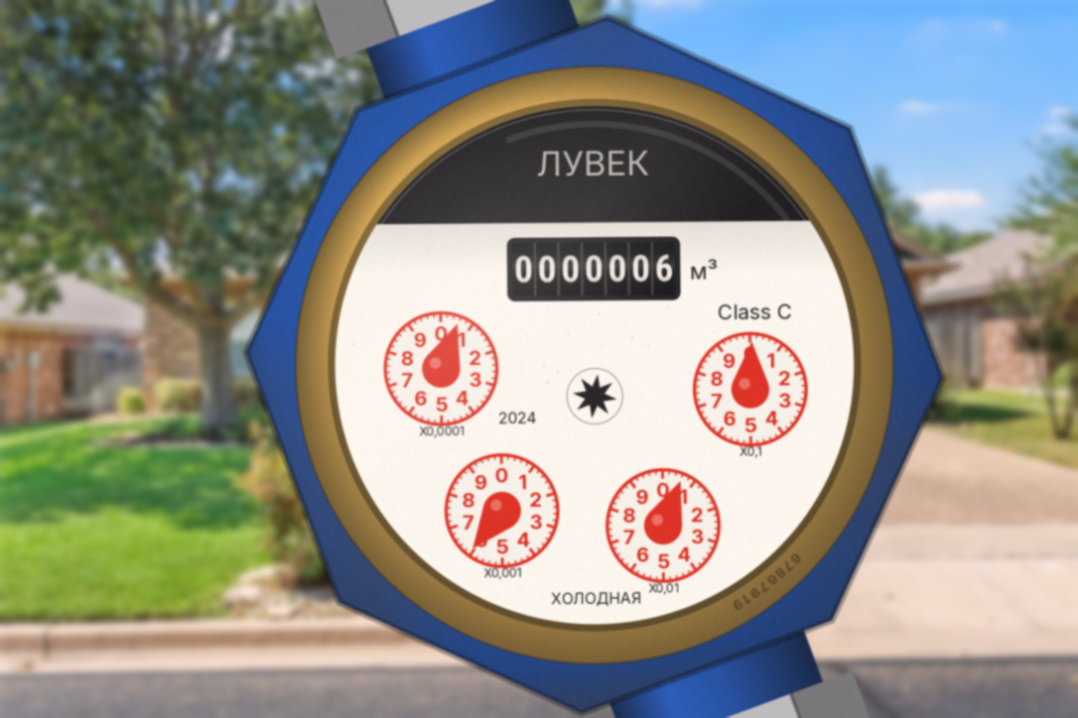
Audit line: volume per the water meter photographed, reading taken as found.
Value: 6.0060 m³
